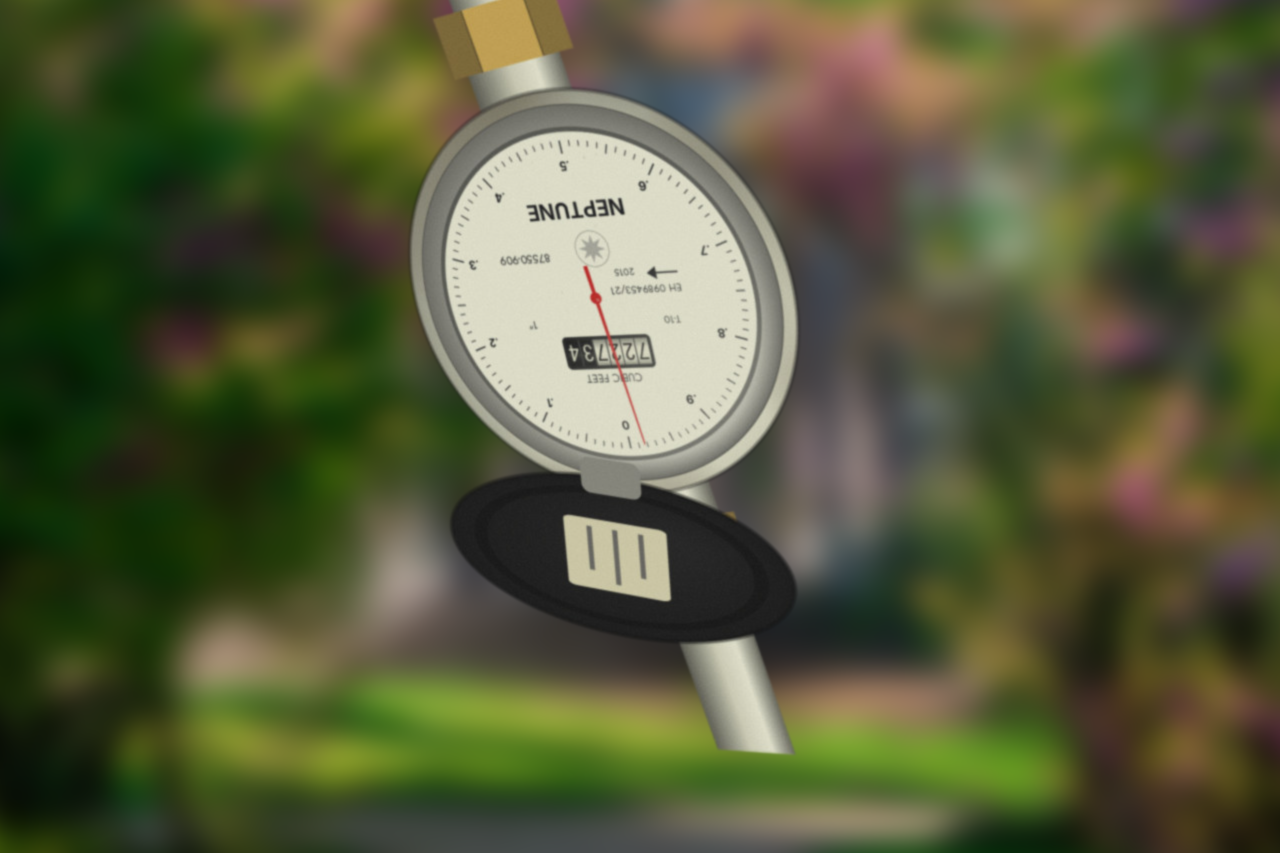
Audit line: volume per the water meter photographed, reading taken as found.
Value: 722733.98 ft³
